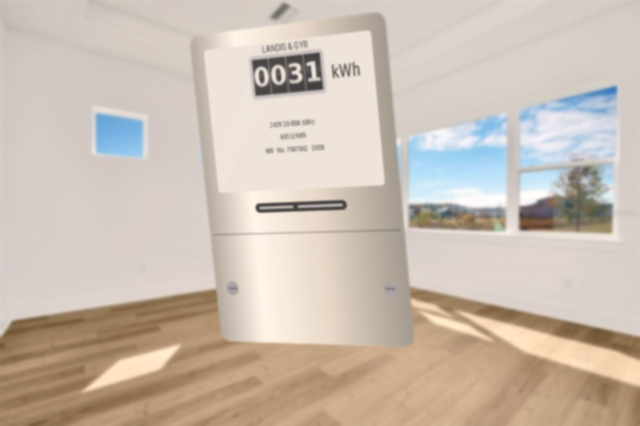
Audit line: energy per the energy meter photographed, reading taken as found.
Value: 31 kWh
